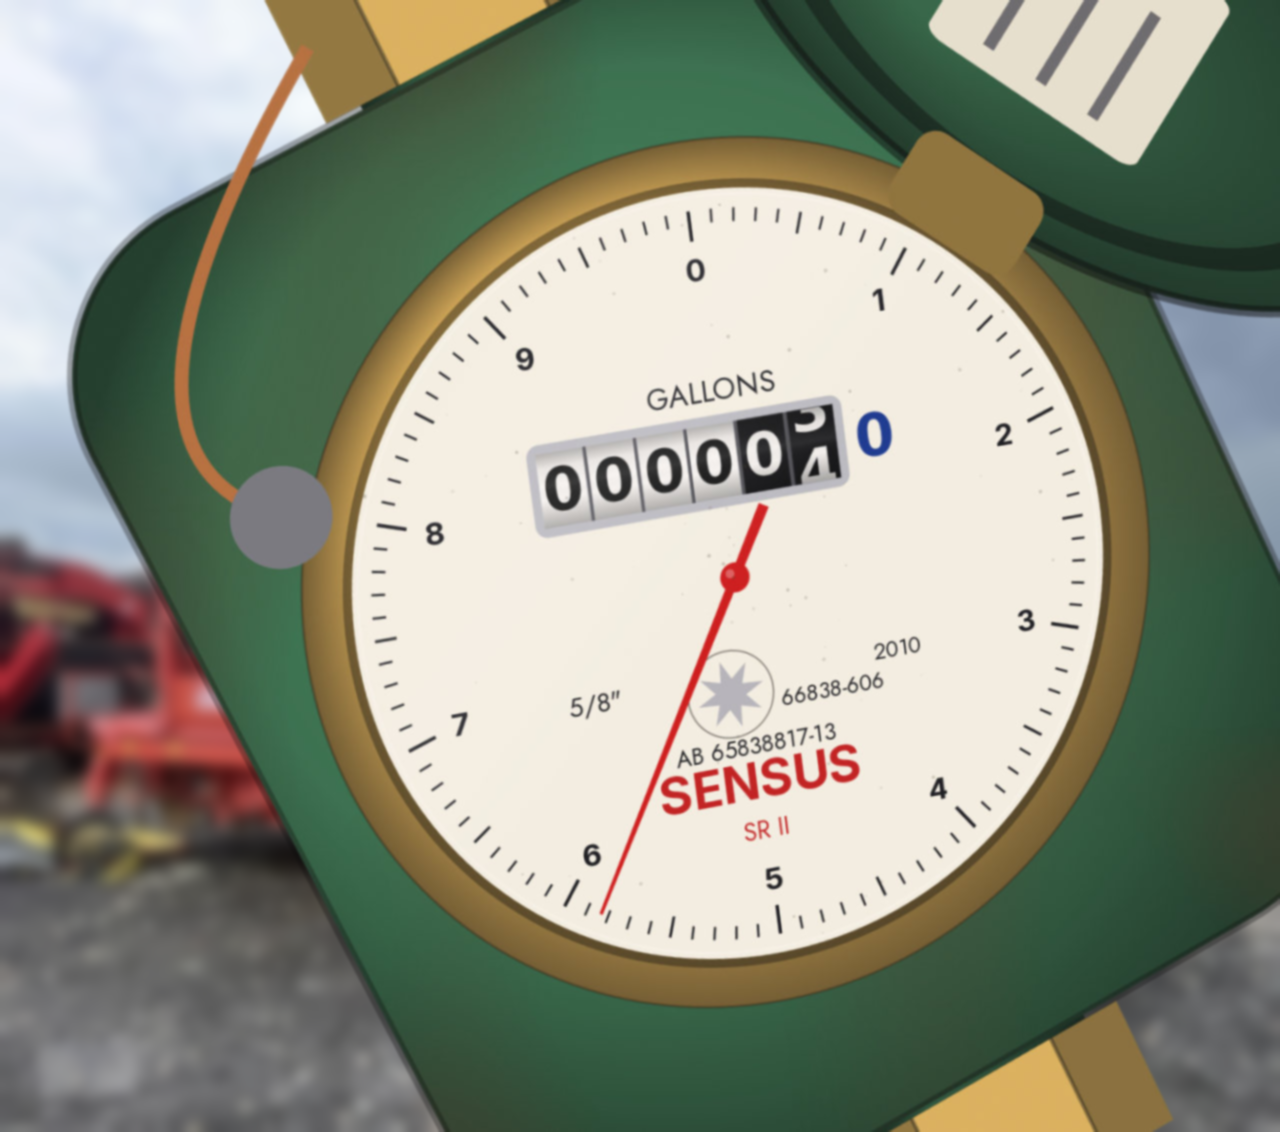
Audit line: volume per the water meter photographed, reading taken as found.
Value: 35.8 gal
